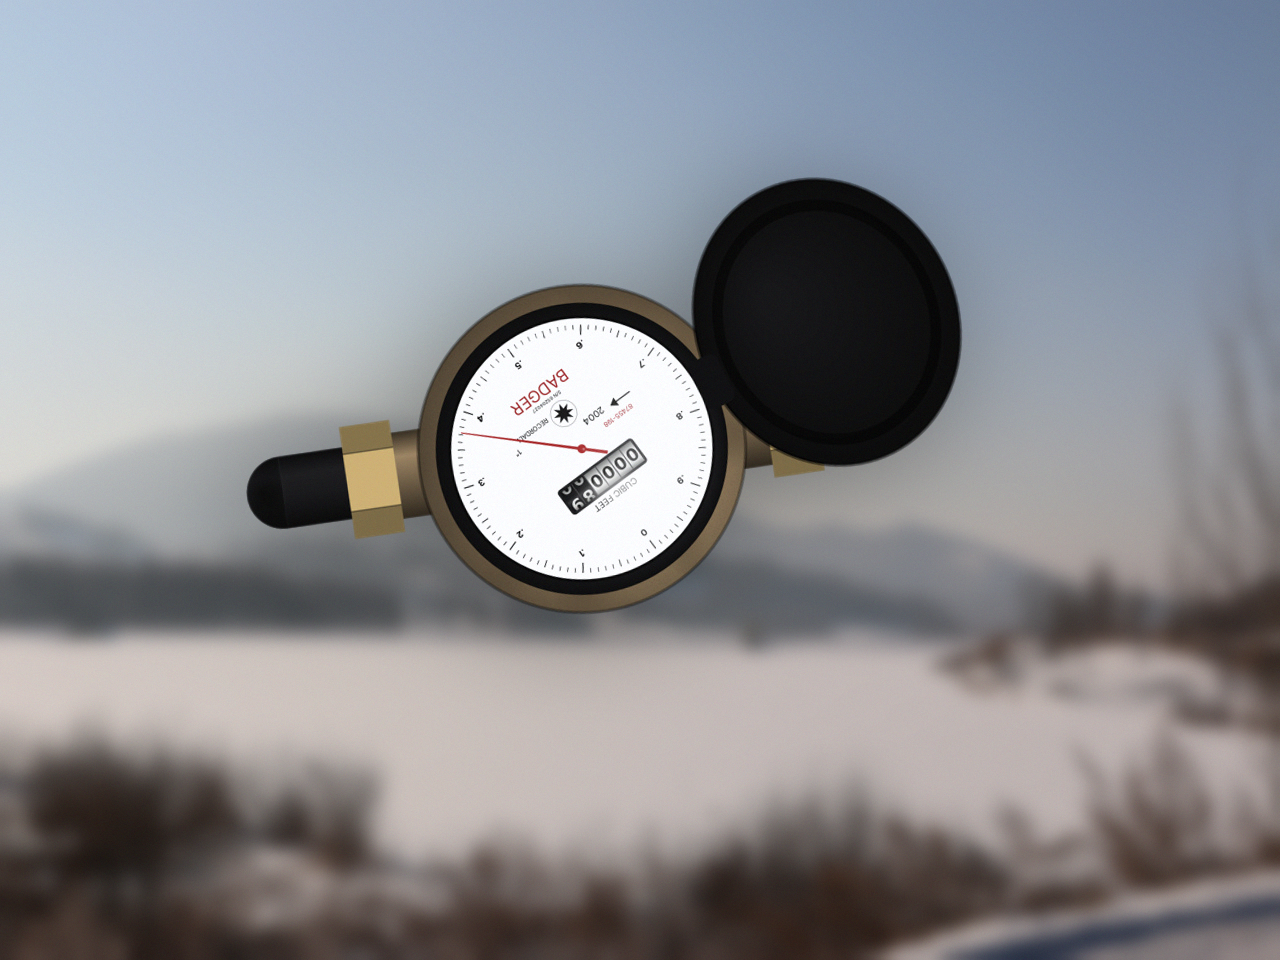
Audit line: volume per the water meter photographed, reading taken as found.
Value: 89.37 ft³
